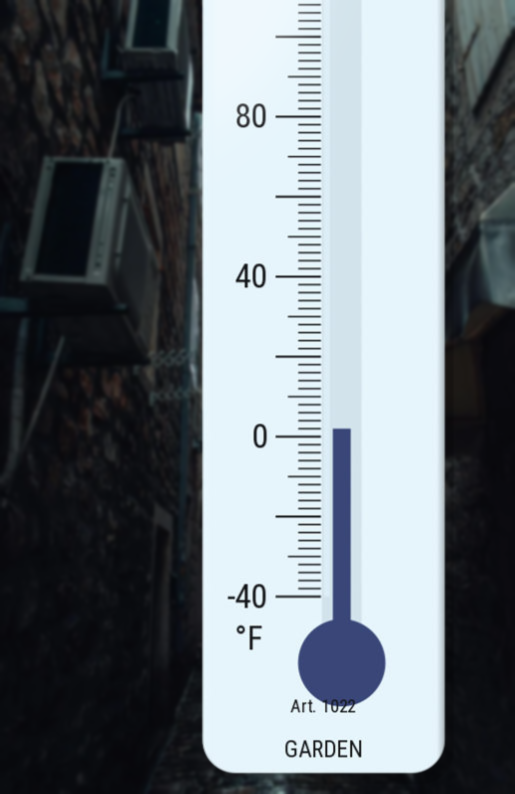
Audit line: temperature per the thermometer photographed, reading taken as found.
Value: 2 °F
